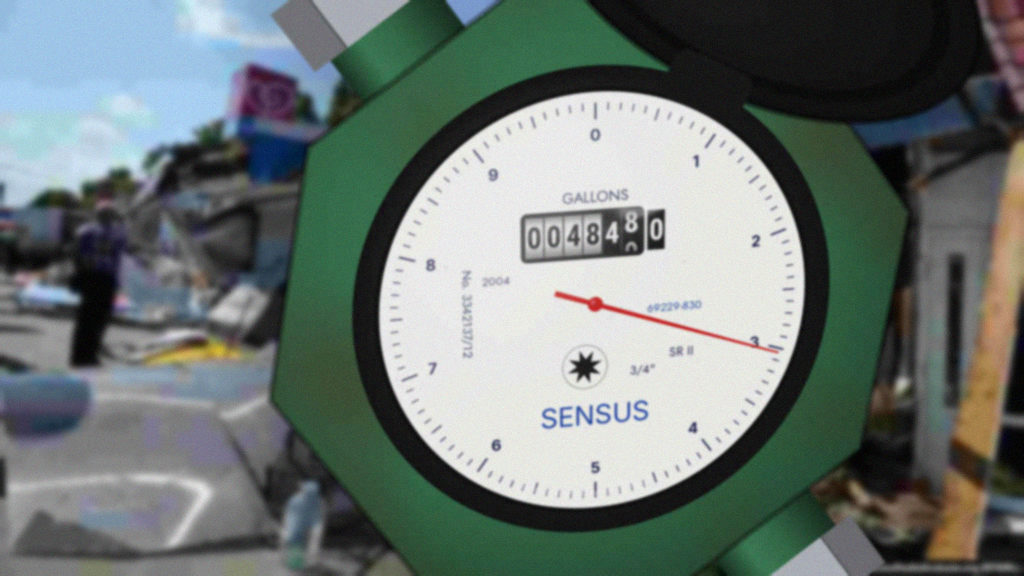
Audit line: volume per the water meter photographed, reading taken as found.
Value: 48483.0 gal
